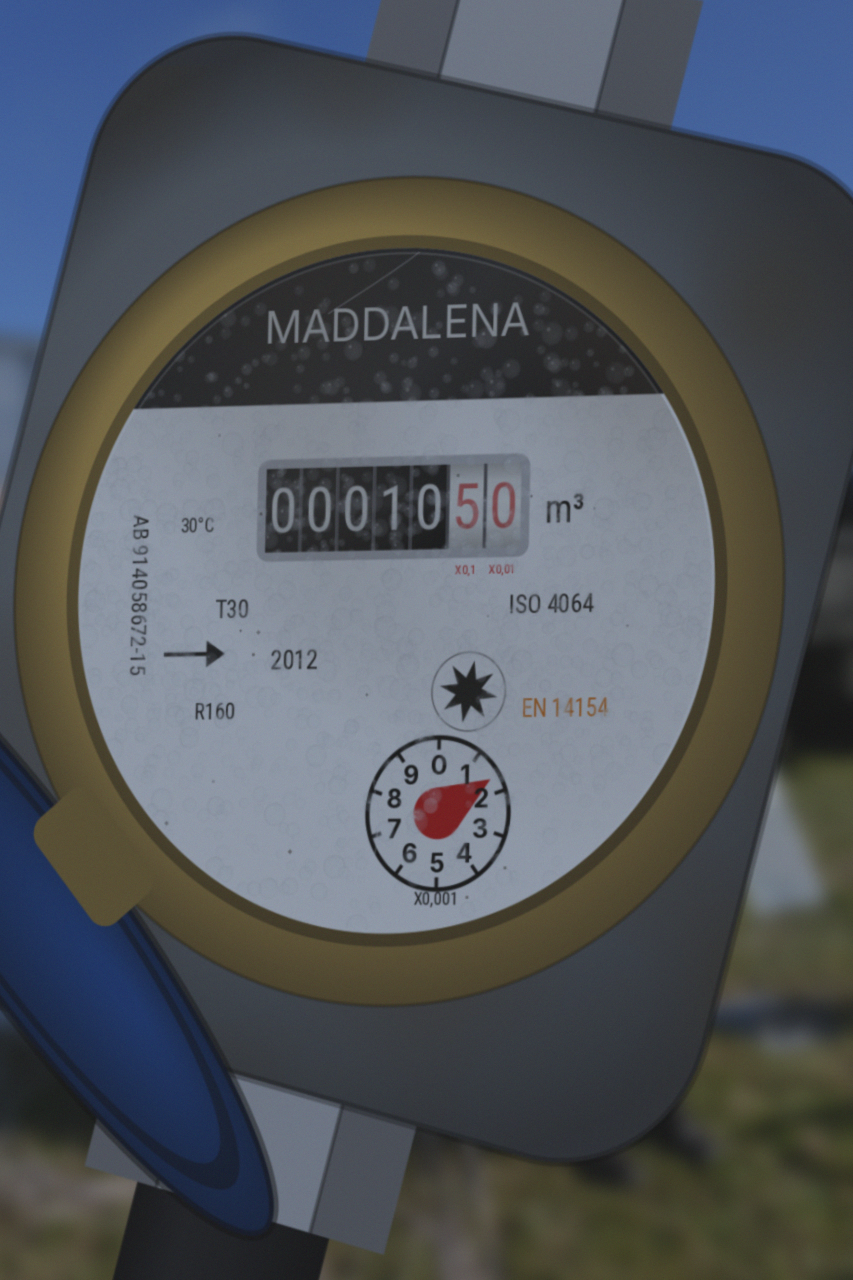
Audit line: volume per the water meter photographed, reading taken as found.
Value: 10.501 m³
